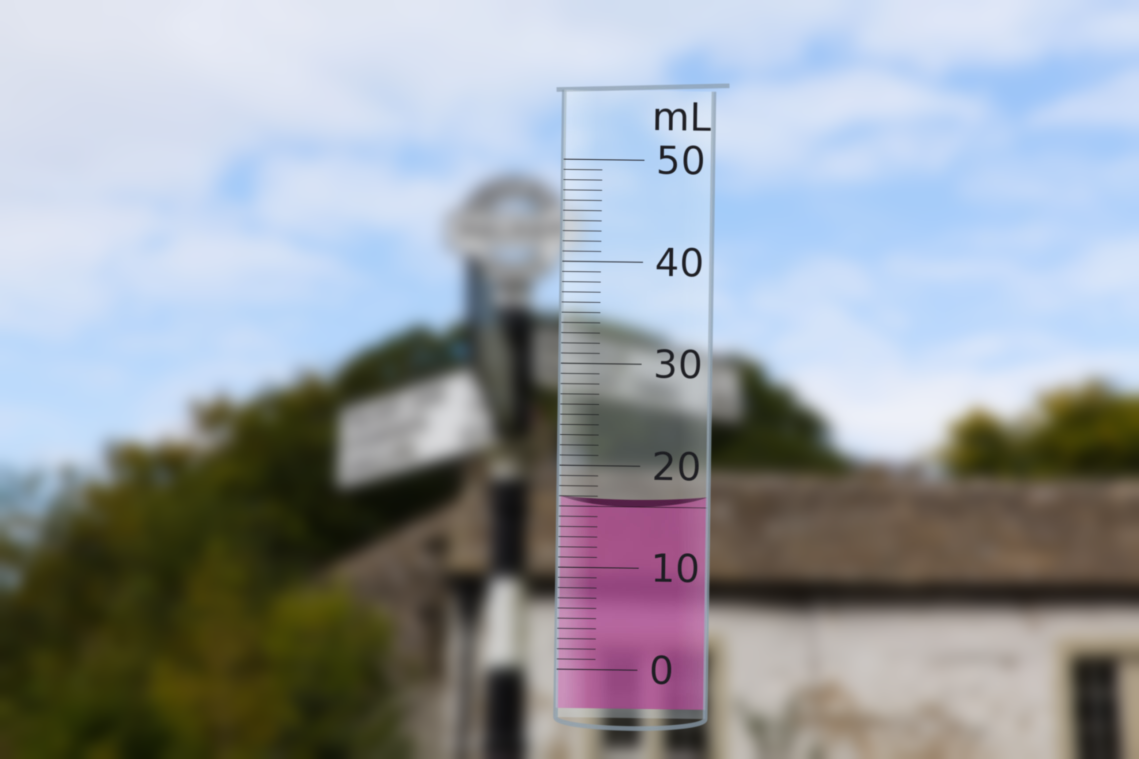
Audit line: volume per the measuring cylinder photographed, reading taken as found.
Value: 16 mL
